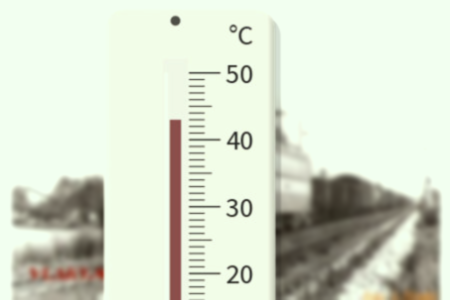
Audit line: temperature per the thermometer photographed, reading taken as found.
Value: 43 °C
